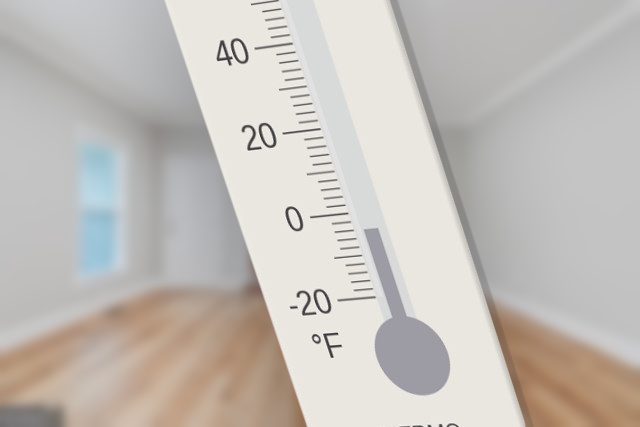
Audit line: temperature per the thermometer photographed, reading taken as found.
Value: -4 °F
